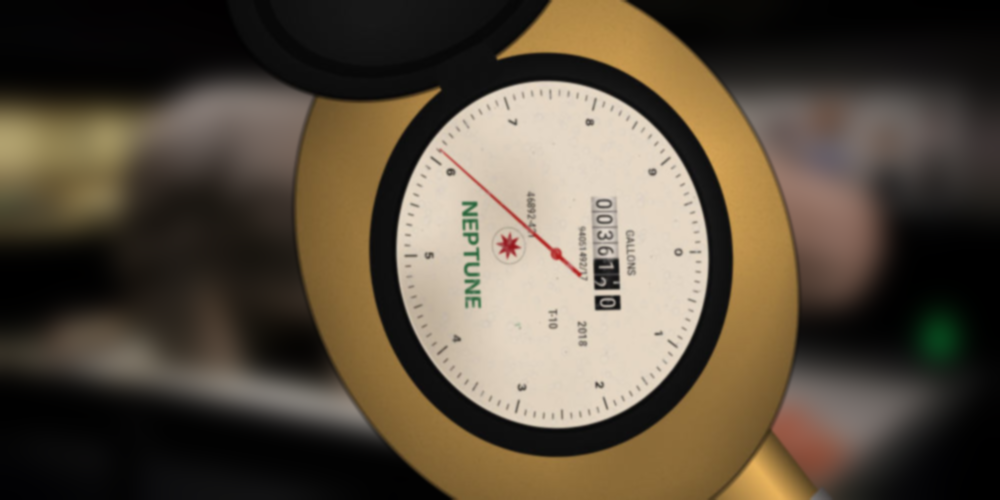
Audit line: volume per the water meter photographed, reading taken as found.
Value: 36116.1 gal
